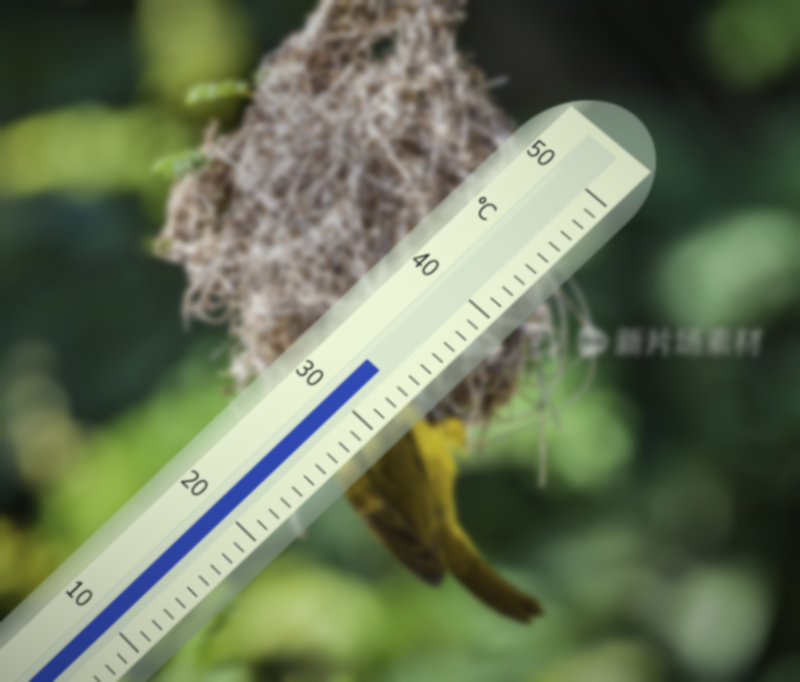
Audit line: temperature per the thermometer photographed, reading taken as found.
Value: 33 °C
